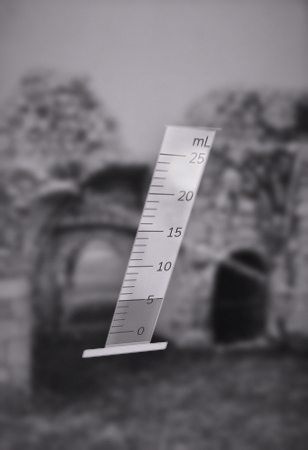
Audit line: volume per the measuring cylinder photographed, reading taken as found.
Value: 5 mL
